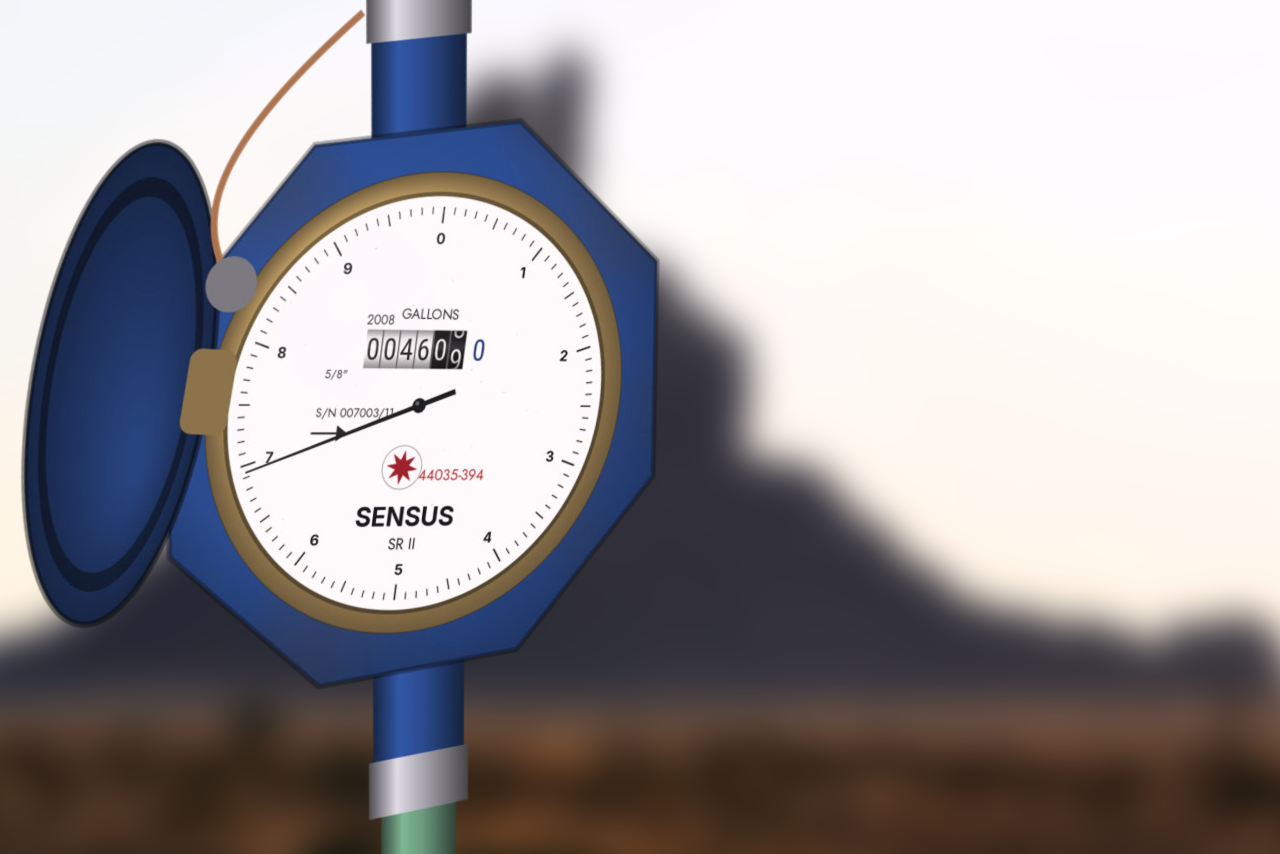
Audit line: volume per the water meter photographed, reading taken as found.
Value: 46086.9 gal
